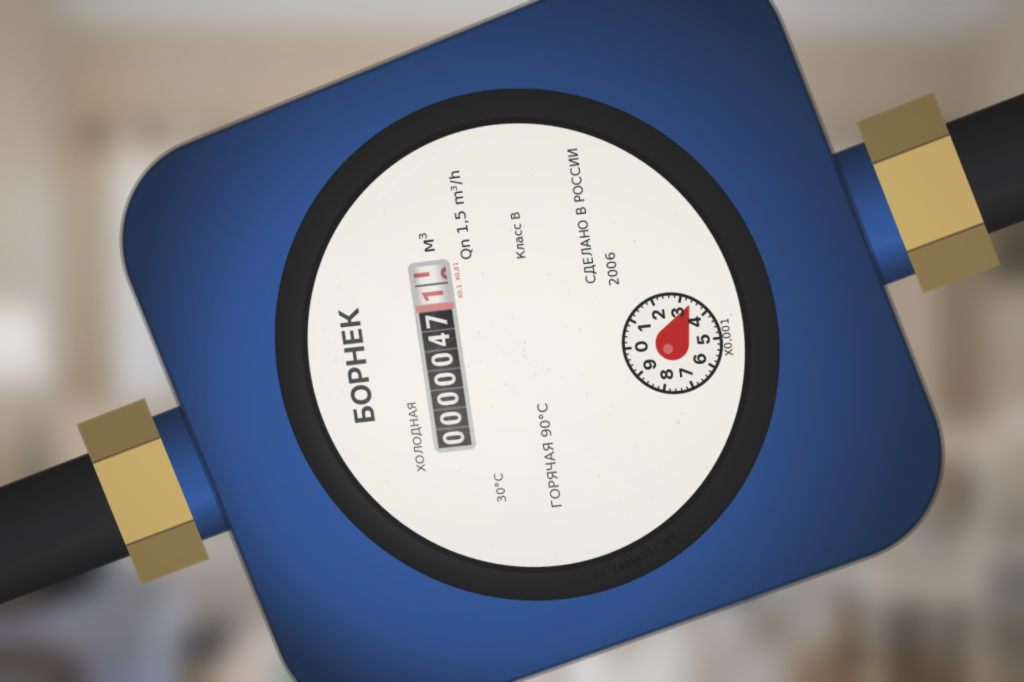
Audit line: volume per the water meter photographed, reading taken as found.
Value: 47.113 m³
